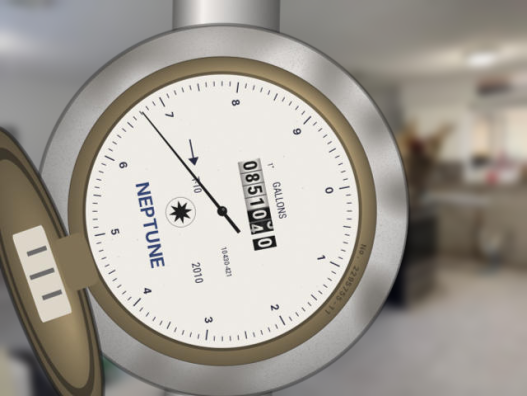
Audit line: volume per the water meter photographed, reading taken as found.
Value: 851036.7 gal
